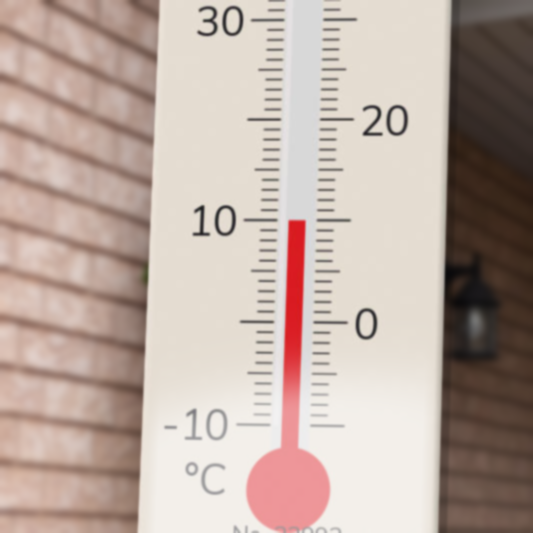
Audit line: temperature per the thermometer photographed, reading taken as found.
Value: 10 °C
